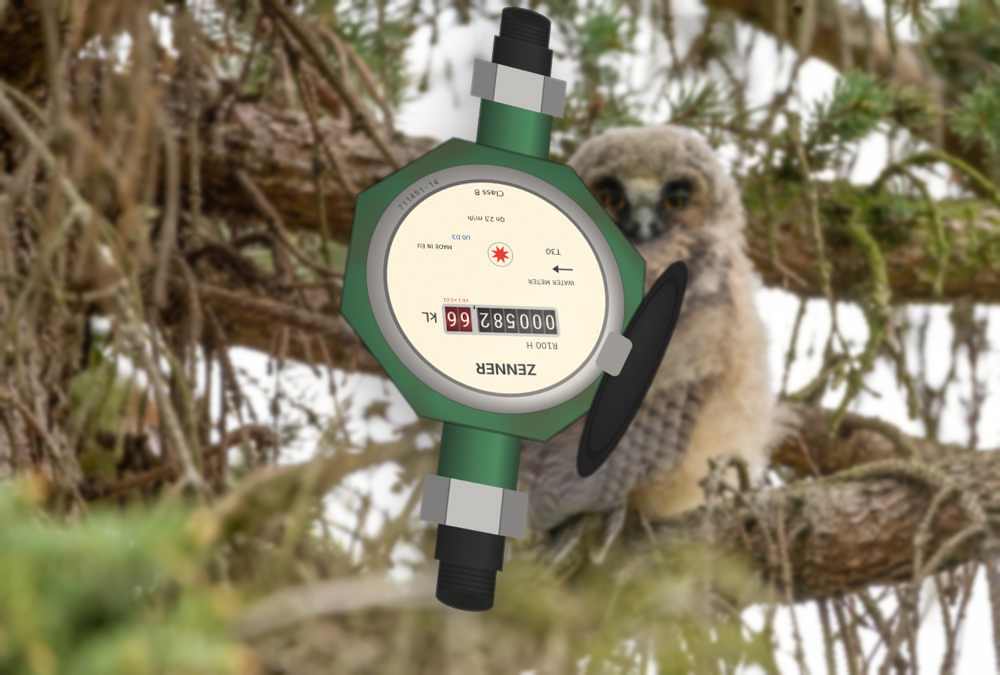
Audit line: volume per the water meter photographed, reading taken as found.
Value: 582.66 kL
